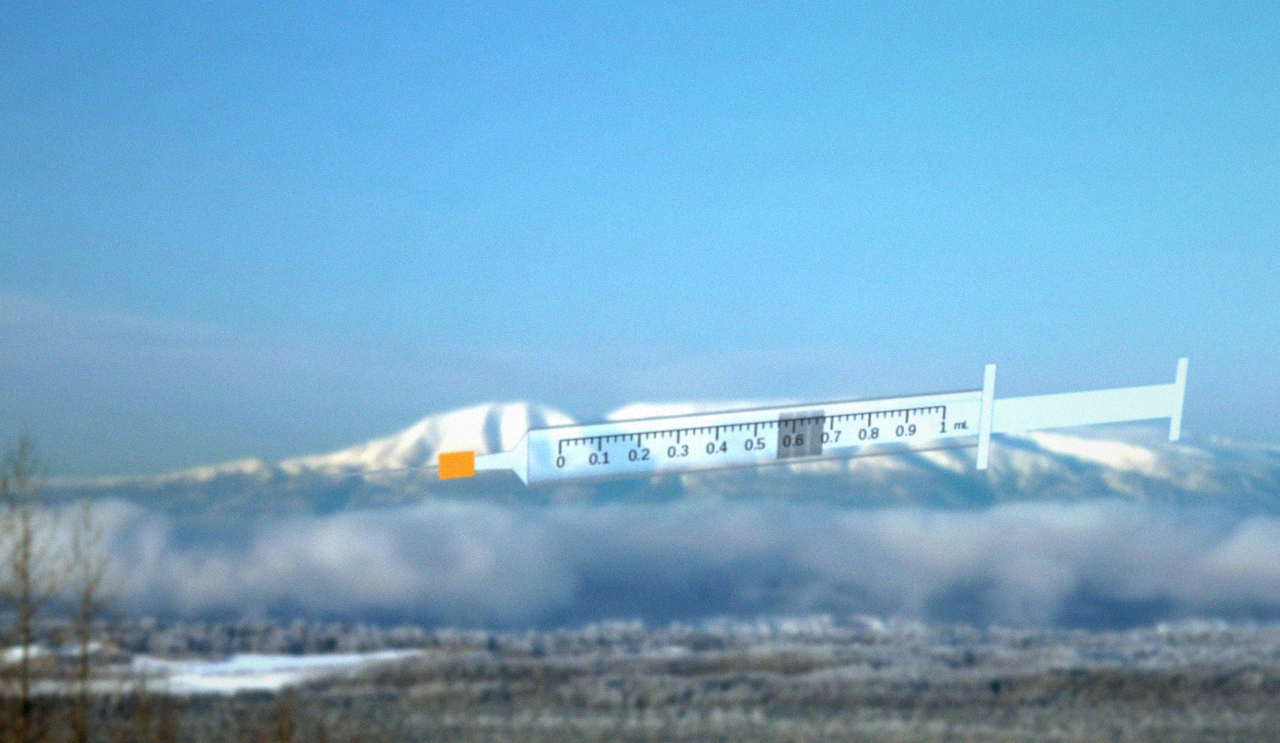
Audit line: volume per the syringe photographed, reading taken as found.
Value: 0.56 mL
